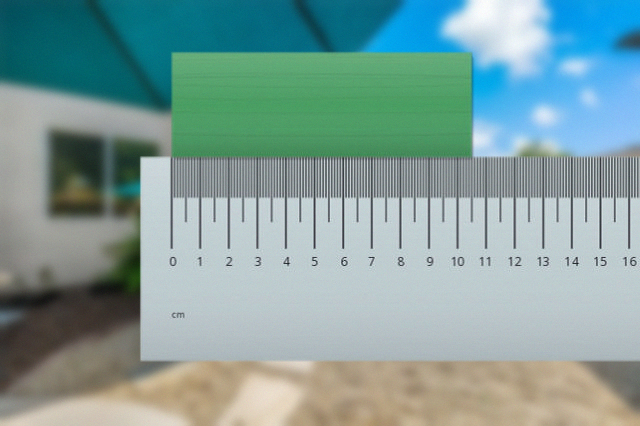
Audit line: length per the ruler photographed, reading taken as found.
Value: 10.5 cm
